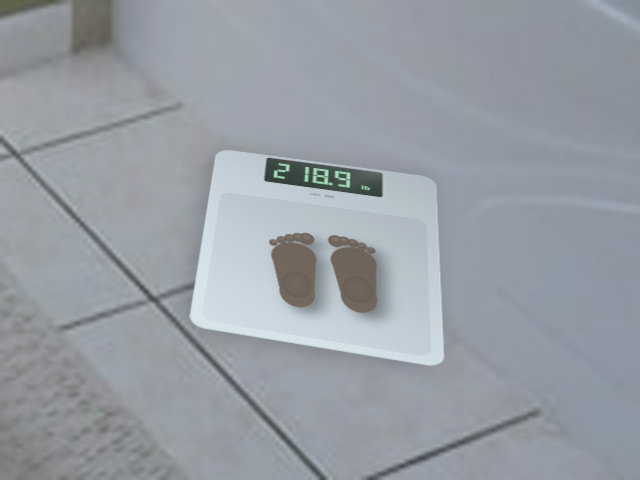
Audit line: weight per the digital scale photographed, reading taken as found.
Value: 218.9 lb
